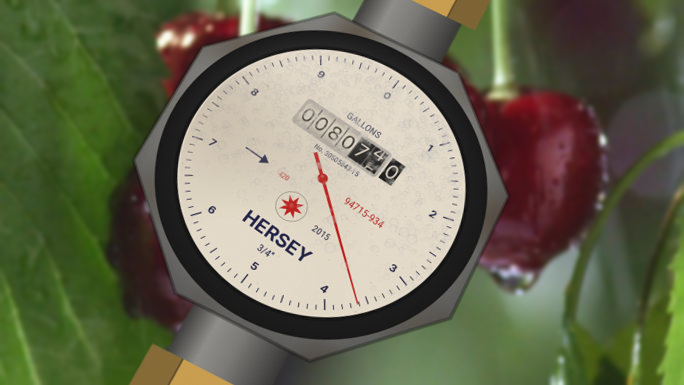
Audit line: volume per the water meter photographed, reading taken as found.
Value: 80743.6 gal
